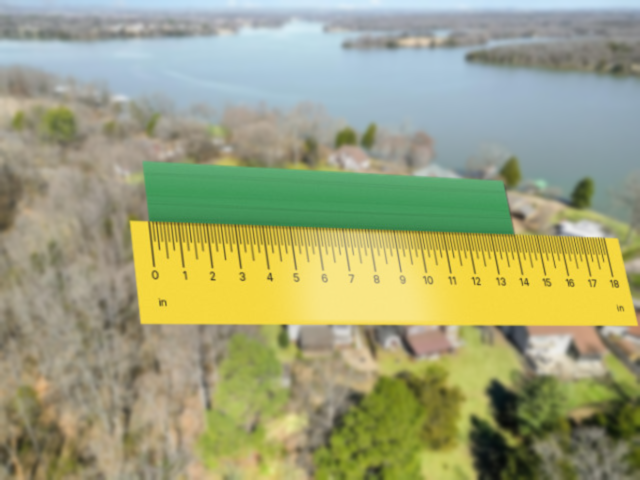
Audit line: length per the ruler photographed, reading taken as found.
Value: 14 in
